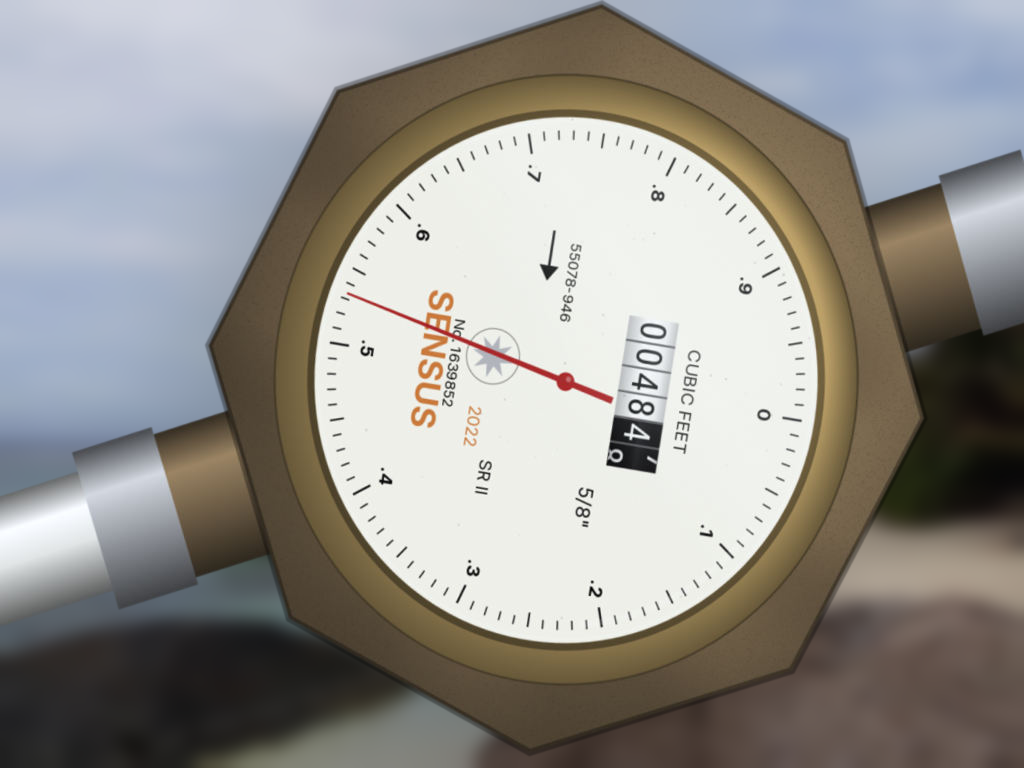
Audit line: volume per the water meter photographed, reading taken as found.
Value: 4847.53 ft³
